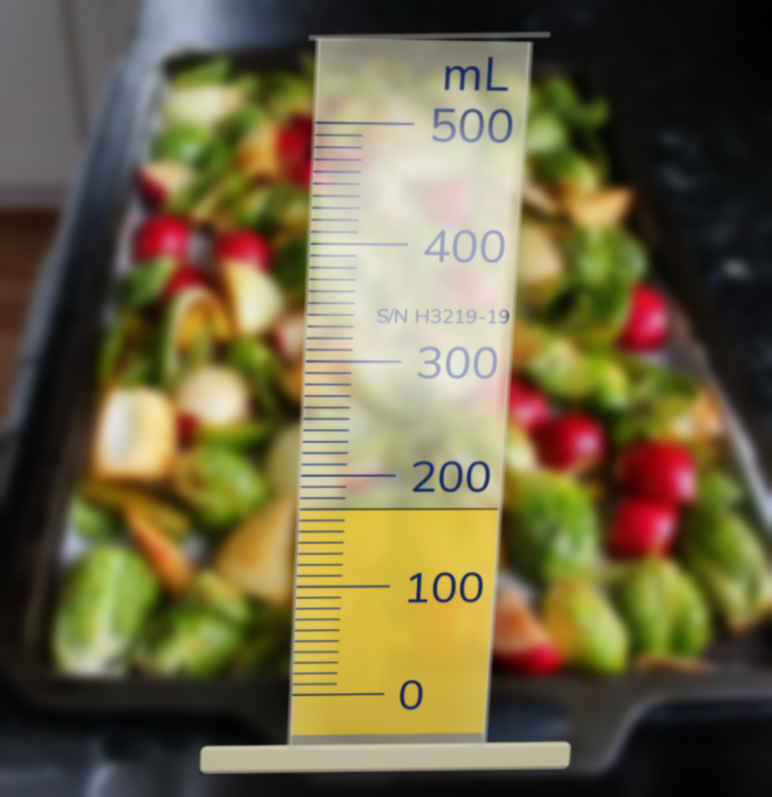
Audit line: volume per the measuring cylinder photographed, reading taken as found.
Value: 170 mL
